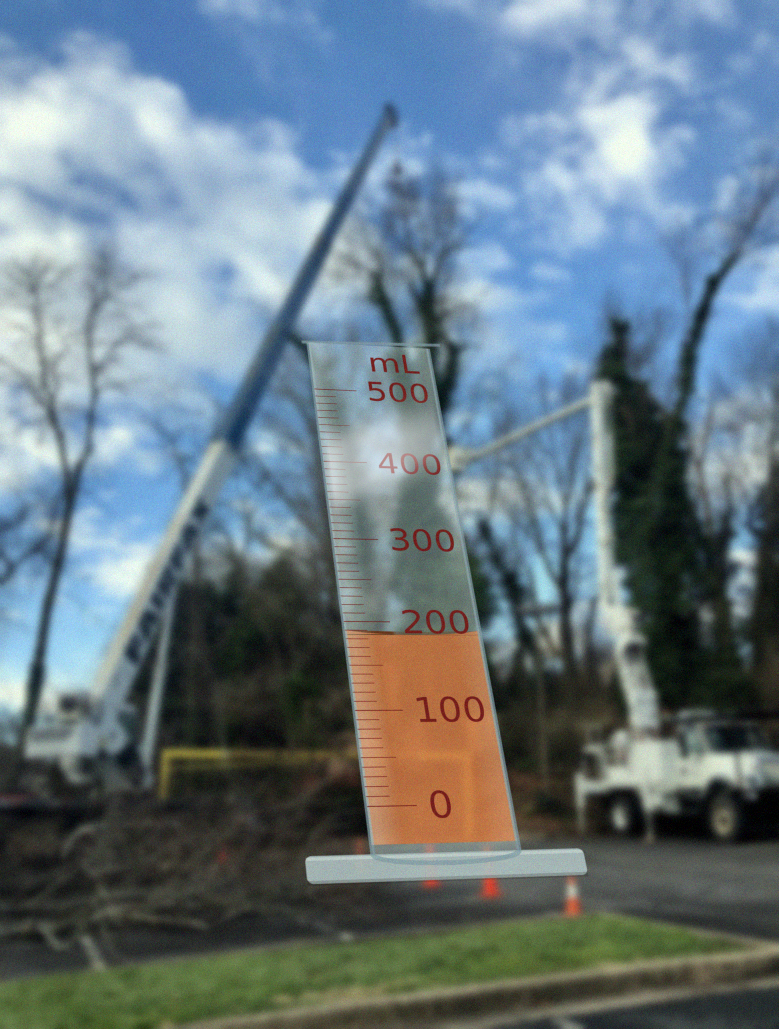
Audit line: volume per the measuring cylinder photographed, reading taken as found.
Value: 185 mL
